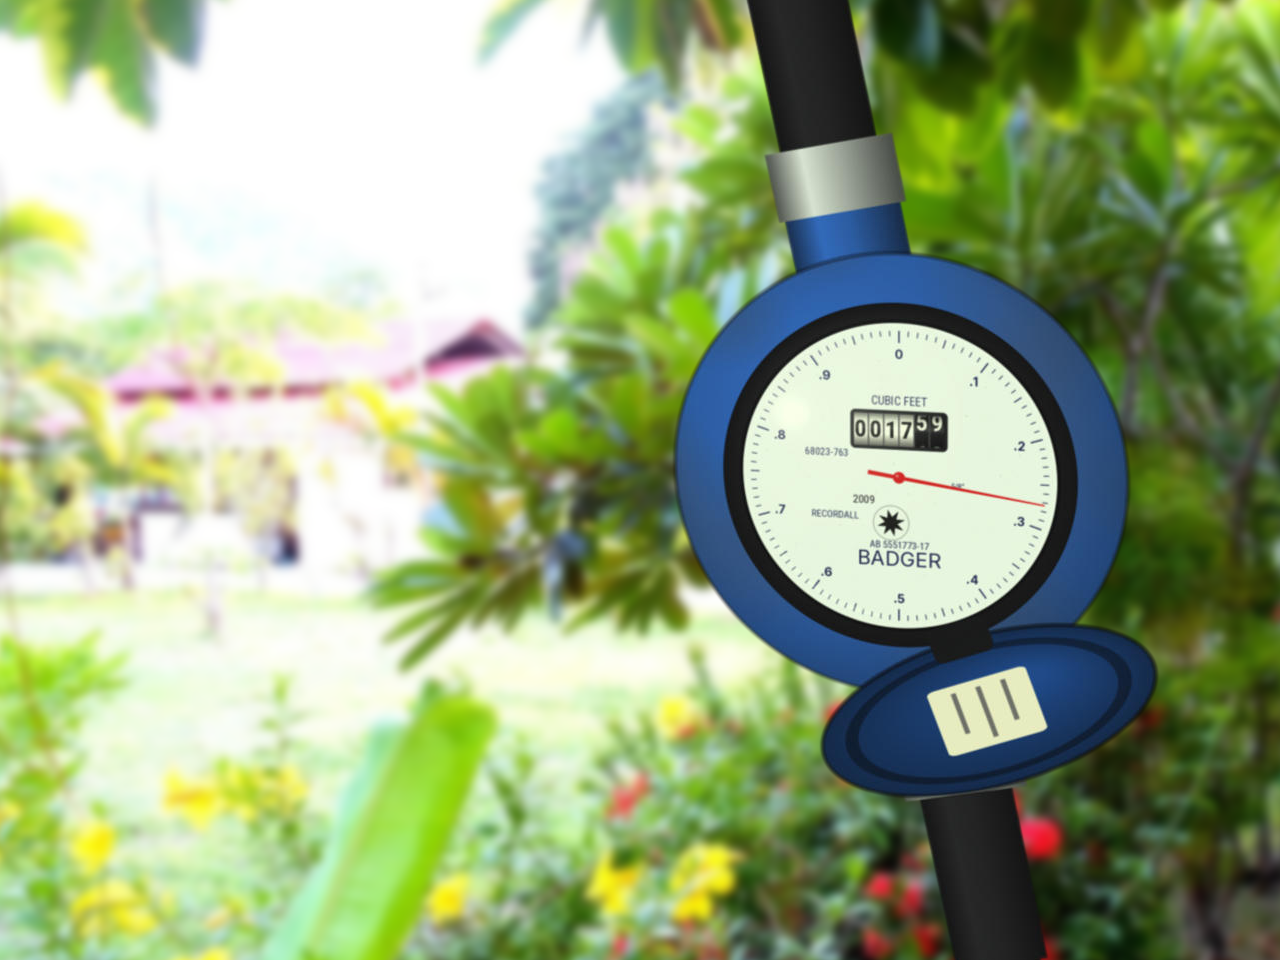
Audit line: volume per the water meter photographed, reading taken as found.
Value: 1759.27 ft³
